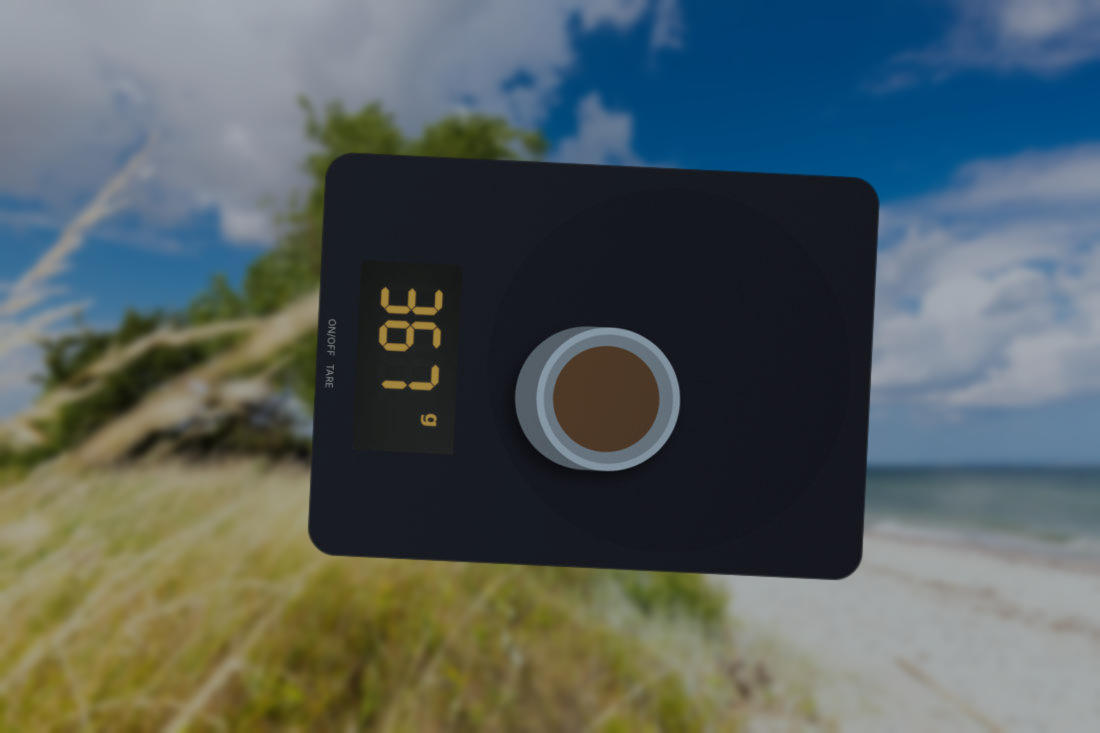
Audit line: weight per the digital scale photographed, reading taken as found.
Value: 367 g
